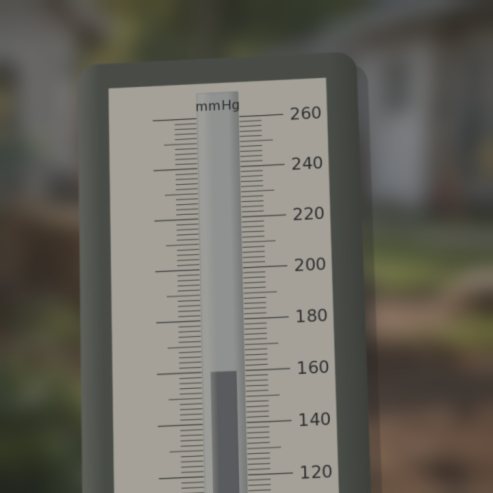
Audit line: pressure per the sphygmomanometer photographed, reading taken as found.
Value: 160 mmHg
